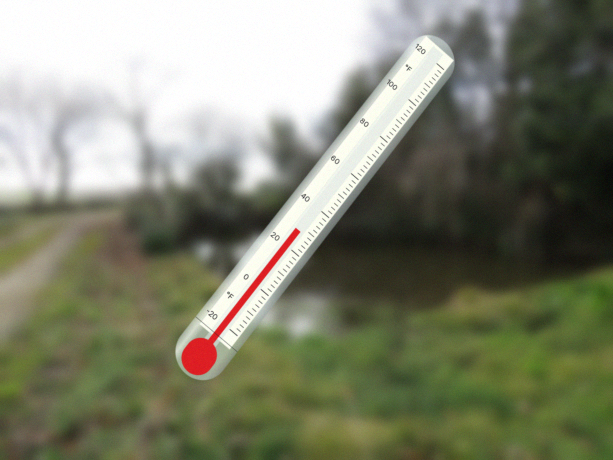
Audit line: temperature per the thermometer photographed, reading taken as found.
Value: 28 °F
